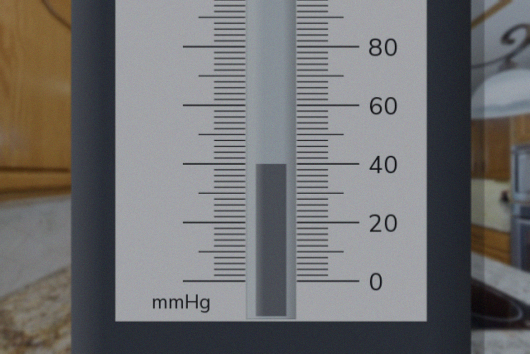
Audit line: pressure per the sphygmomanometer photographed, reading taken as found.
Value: 40 mmHg
